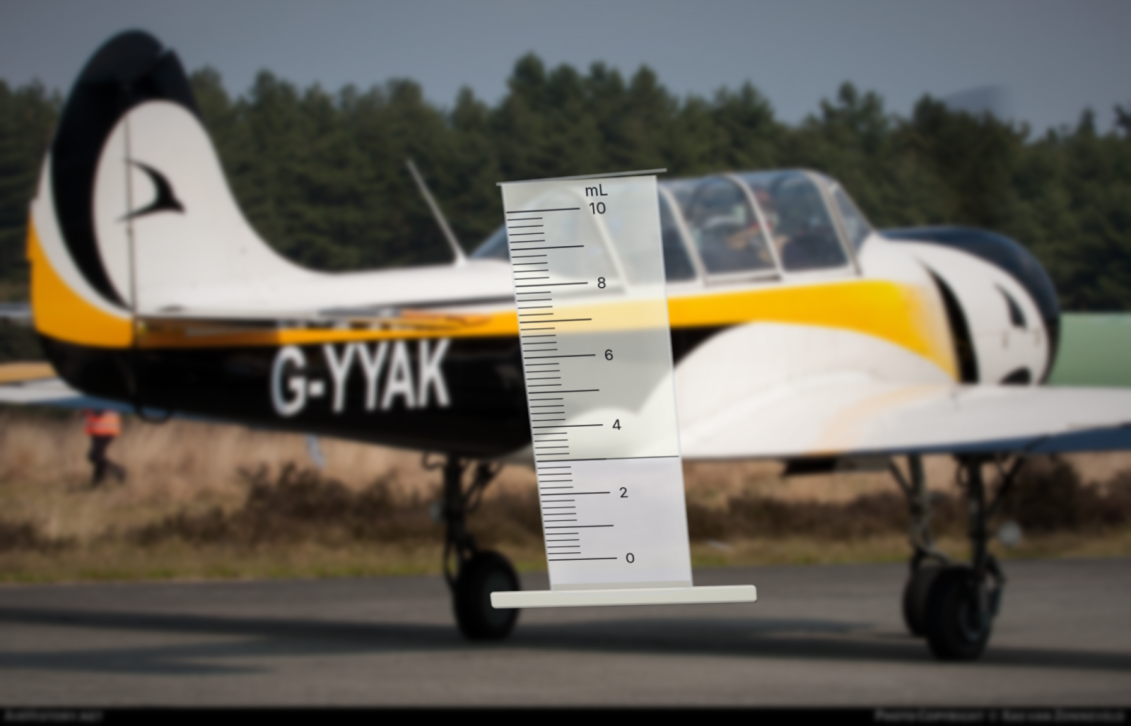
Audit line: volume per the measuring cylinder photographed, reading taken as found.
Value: 3 mL
